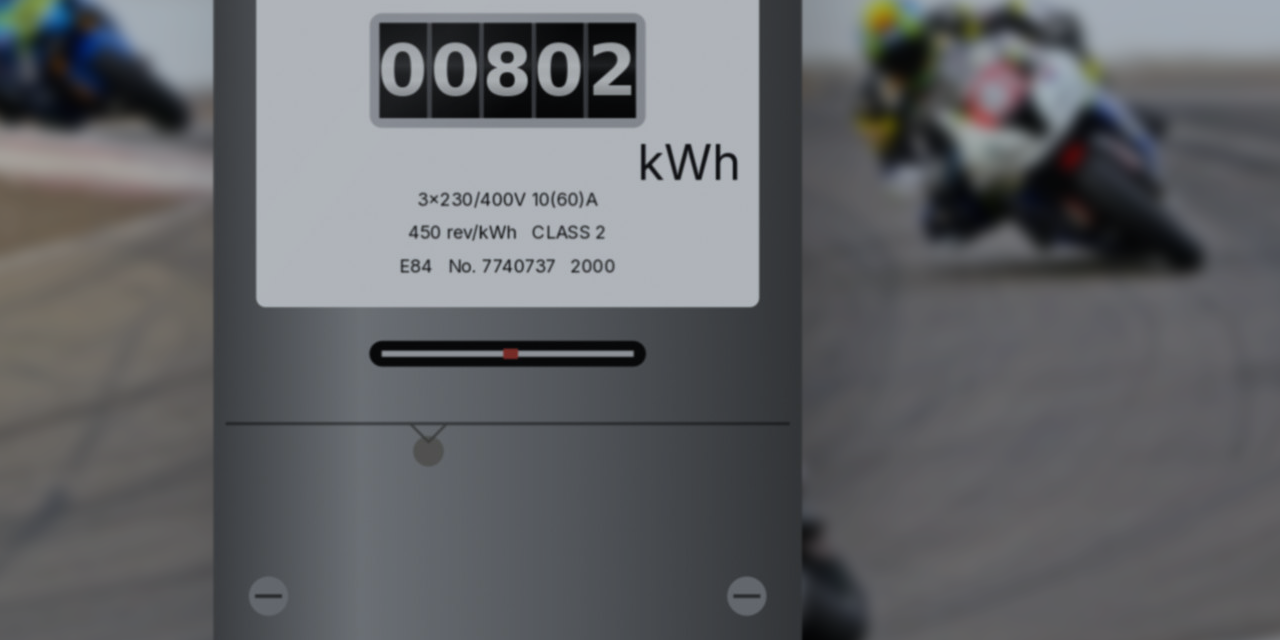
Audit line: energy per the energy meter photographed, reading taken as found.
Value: 802 kWh
